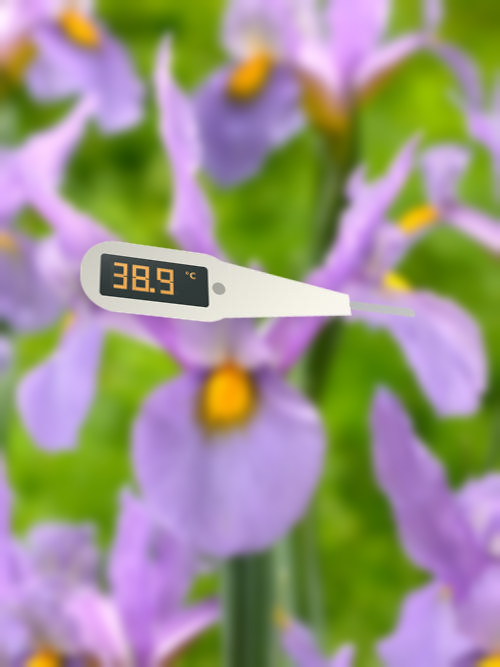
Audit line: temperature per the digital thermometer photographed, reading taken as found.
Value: 38.9 °C
